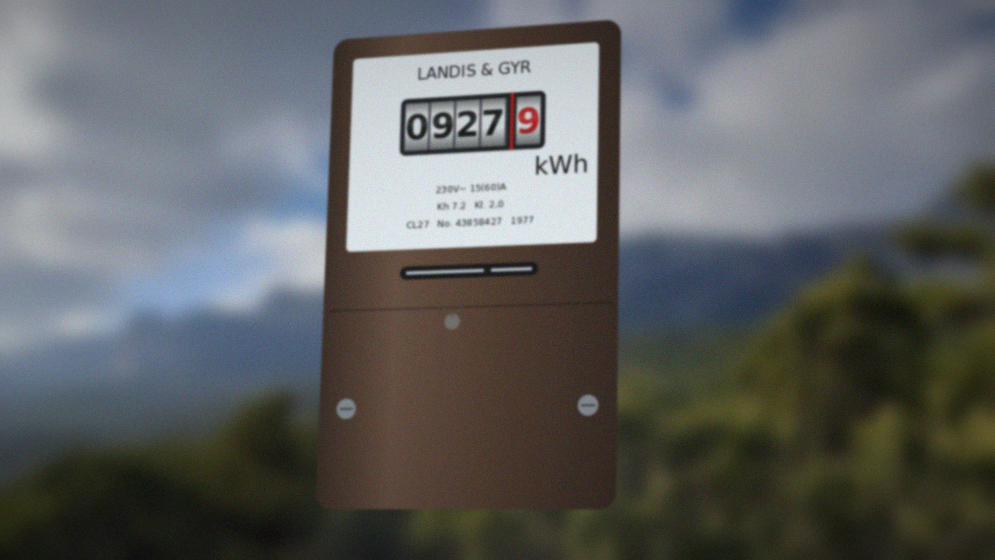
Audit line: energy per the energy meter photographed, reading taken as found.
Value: 927.9 kWh
